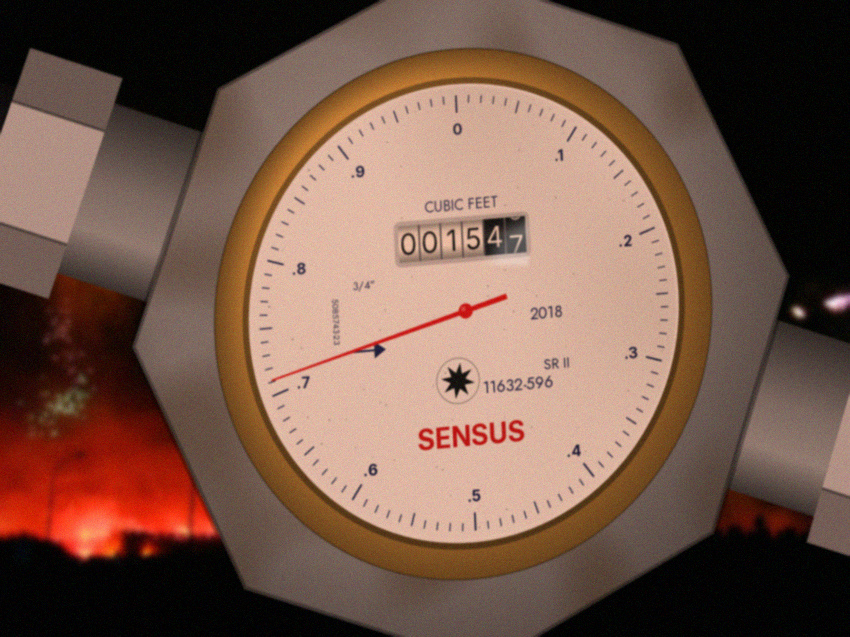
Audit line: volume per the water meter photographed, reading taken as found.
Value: 1546.71 ft³
